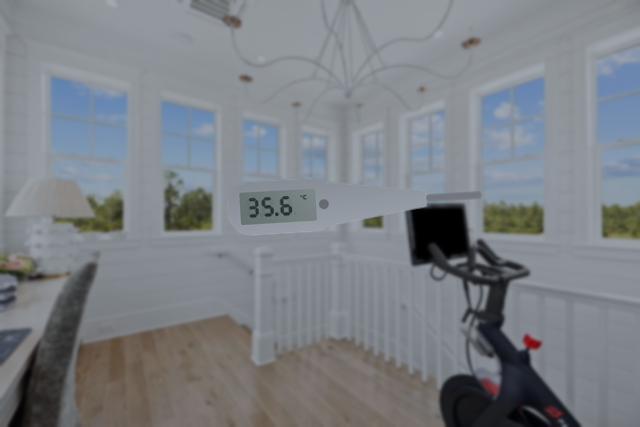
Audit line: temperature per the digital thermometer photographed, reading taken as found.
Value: 35.6 °C
